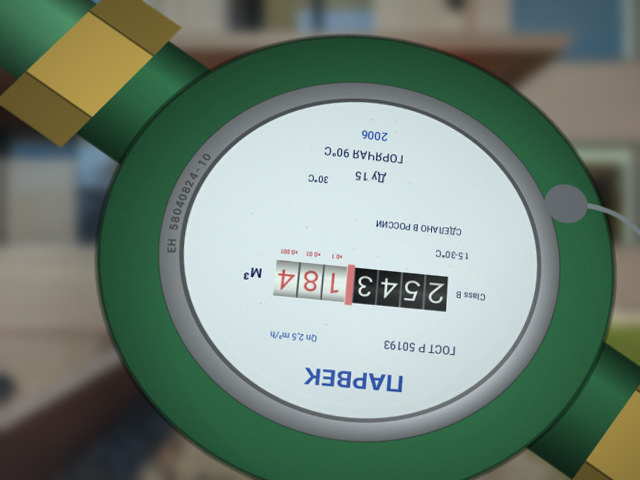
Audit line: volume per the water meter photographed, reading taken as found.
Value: 2543.184 m³
